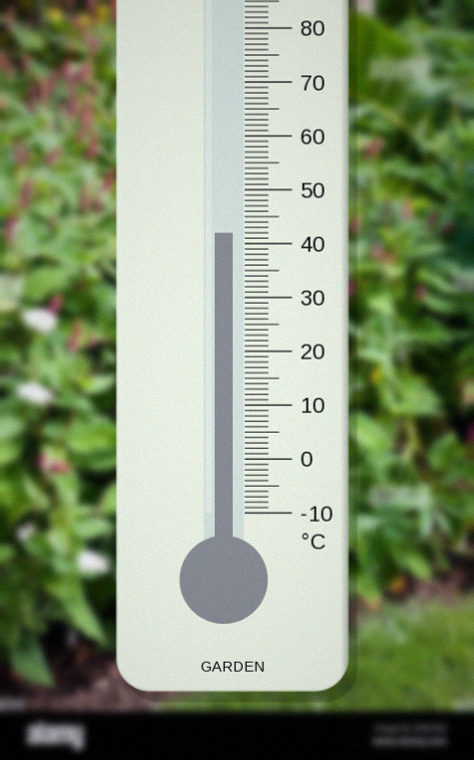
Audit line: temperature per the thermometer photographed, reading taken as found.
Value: 42 °C
